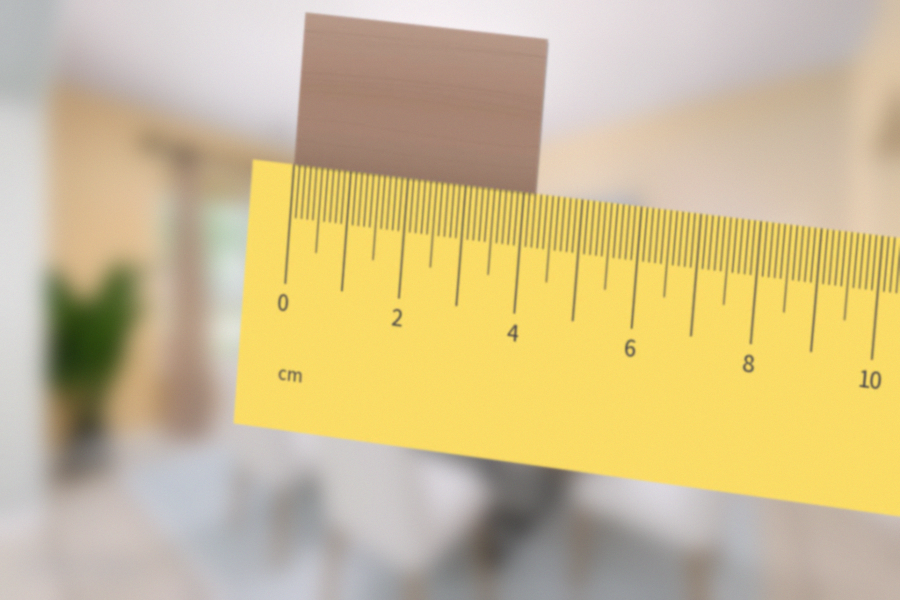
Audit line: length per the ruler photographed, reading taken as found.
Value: 4.2 cm
